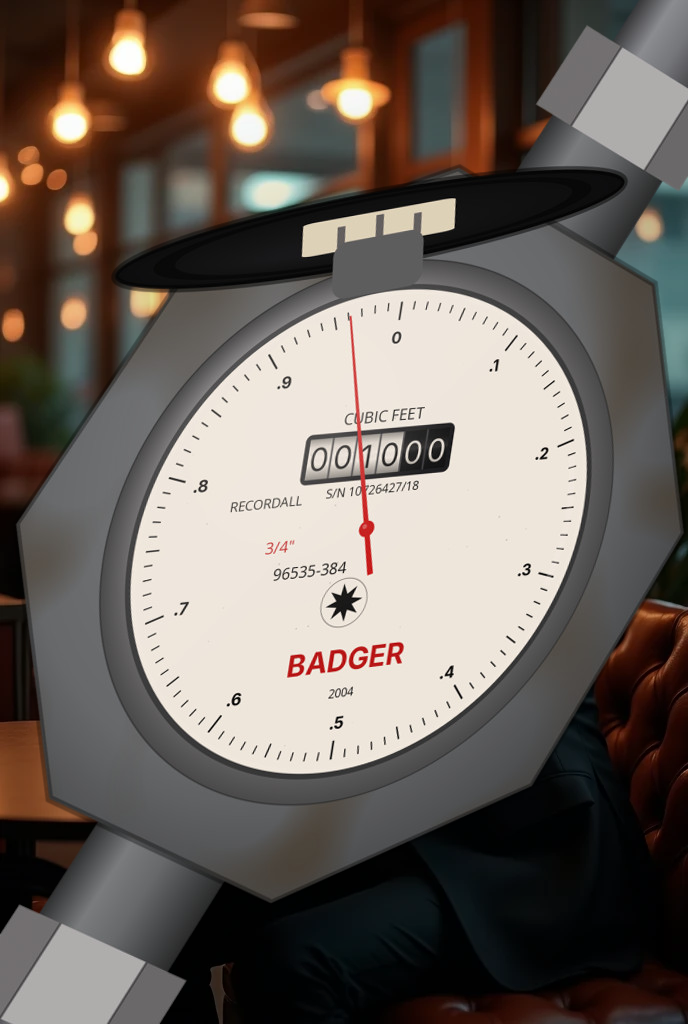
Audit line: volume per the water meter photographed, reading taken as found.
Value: 999.96 ft³
